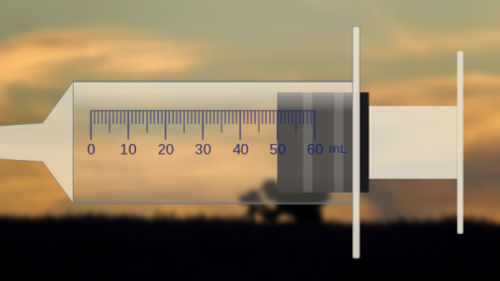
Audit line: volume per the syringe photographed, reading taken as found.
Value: 50 mL
